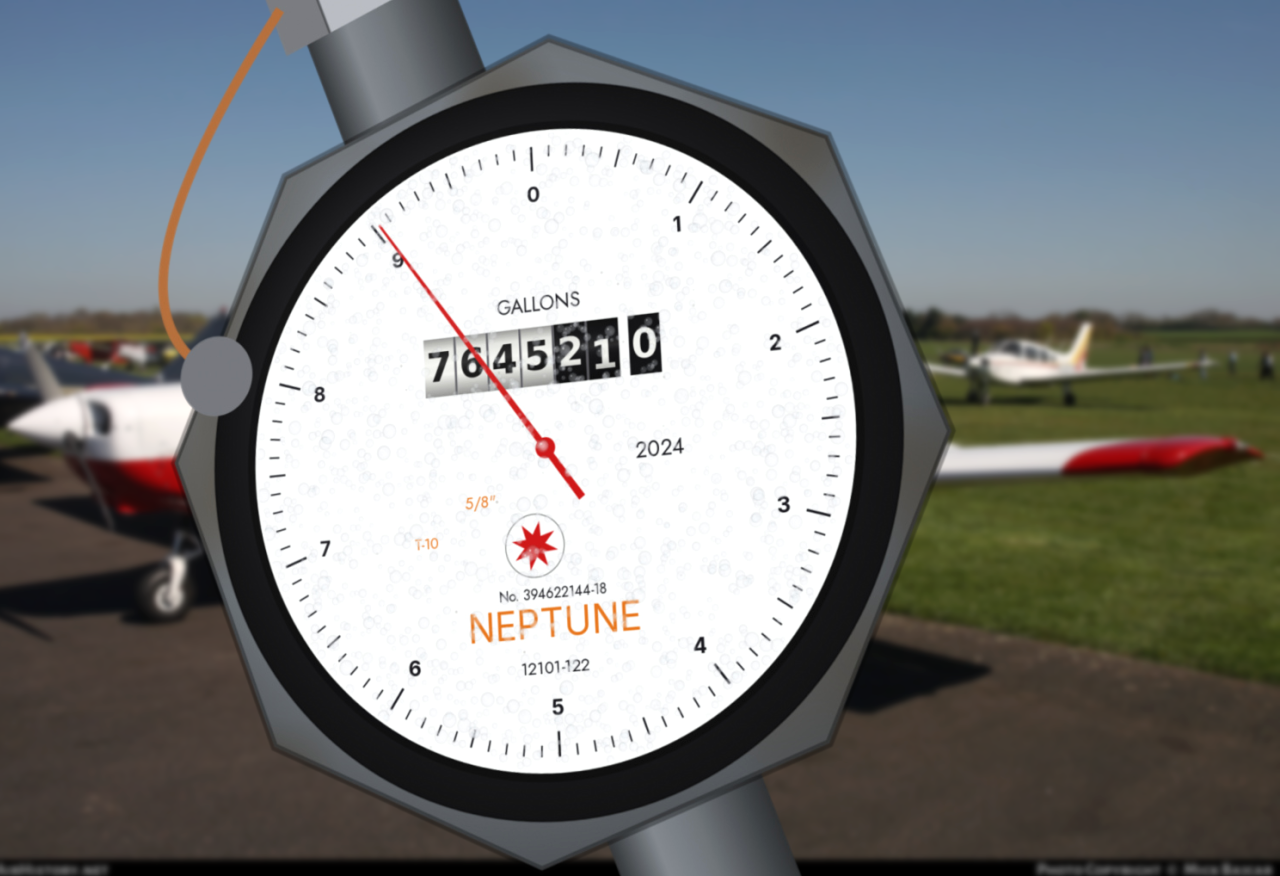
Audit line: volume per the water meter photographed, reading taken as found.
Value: 7645209.0 gal
